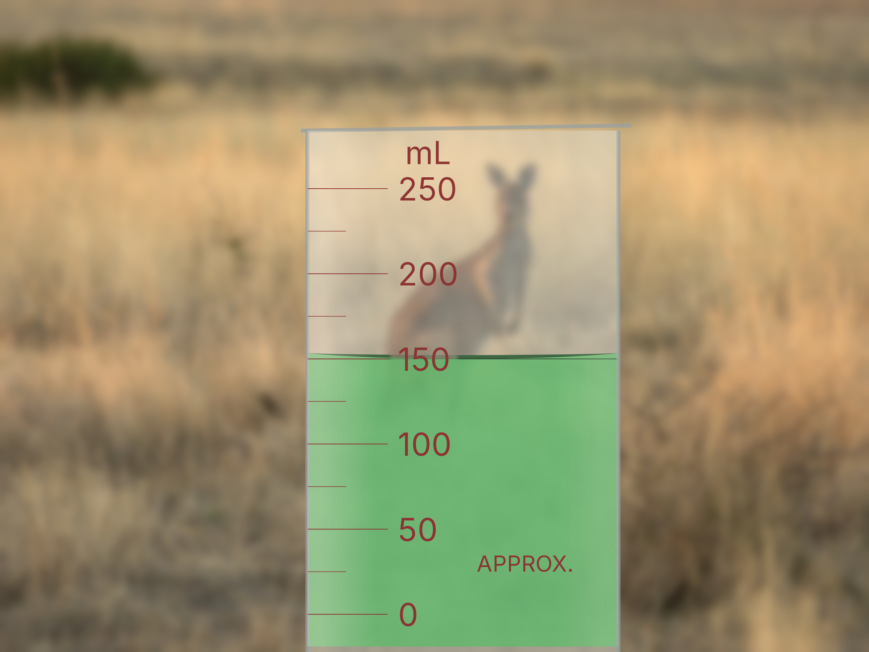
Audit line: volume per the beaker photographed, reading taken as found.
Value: 150 mL
